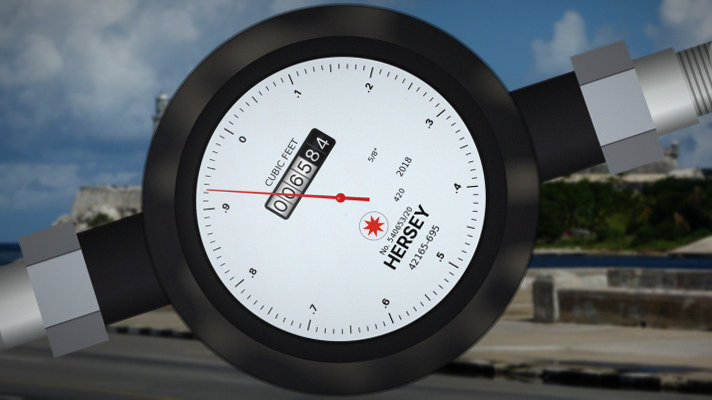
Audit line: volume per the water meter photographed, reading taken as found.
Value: 6583.92 ft³
